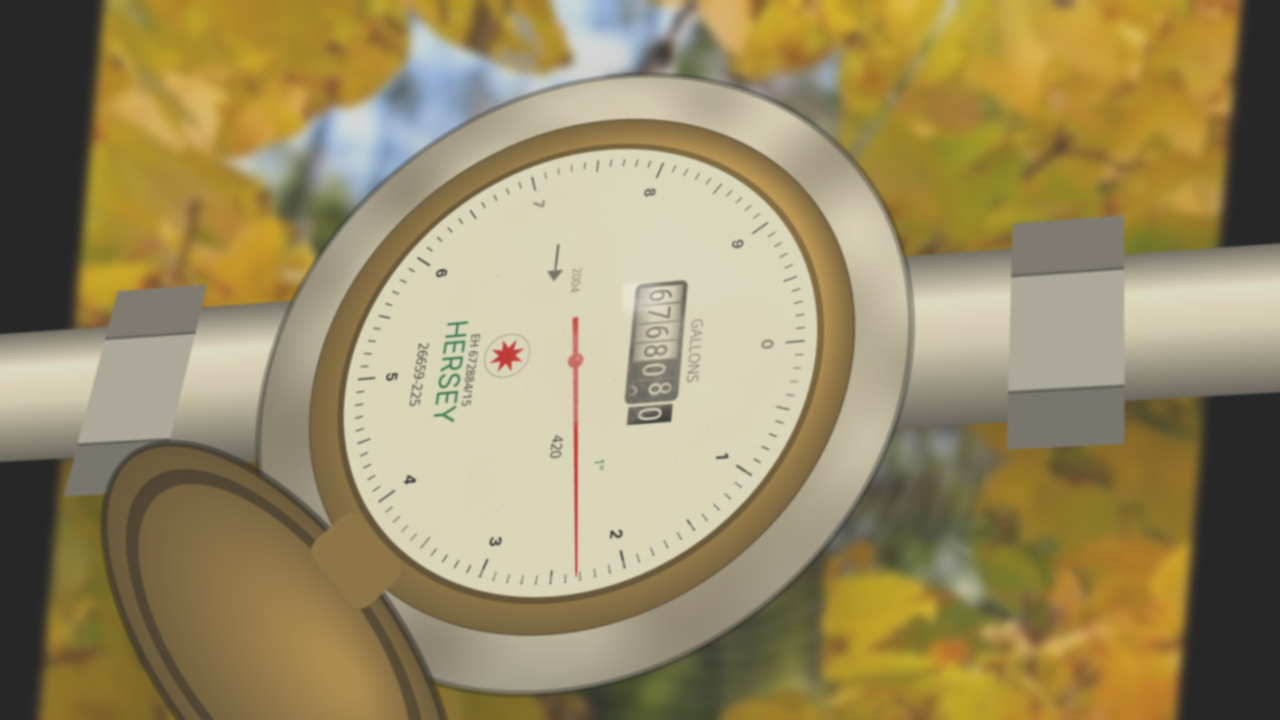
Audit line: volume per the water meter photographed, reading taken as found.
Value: 6768082.3 gal
